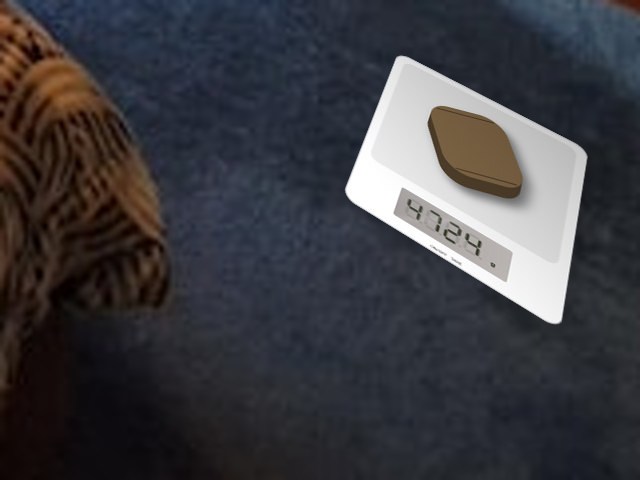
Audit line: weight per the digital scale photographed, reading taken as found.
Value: 4724 g
